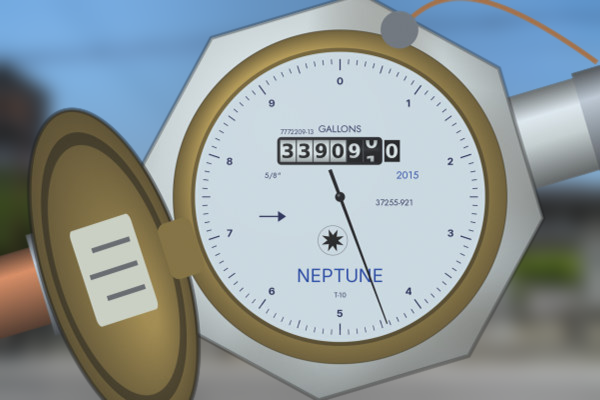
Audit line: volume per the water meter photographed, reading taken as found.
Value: 3390904.4 gal
